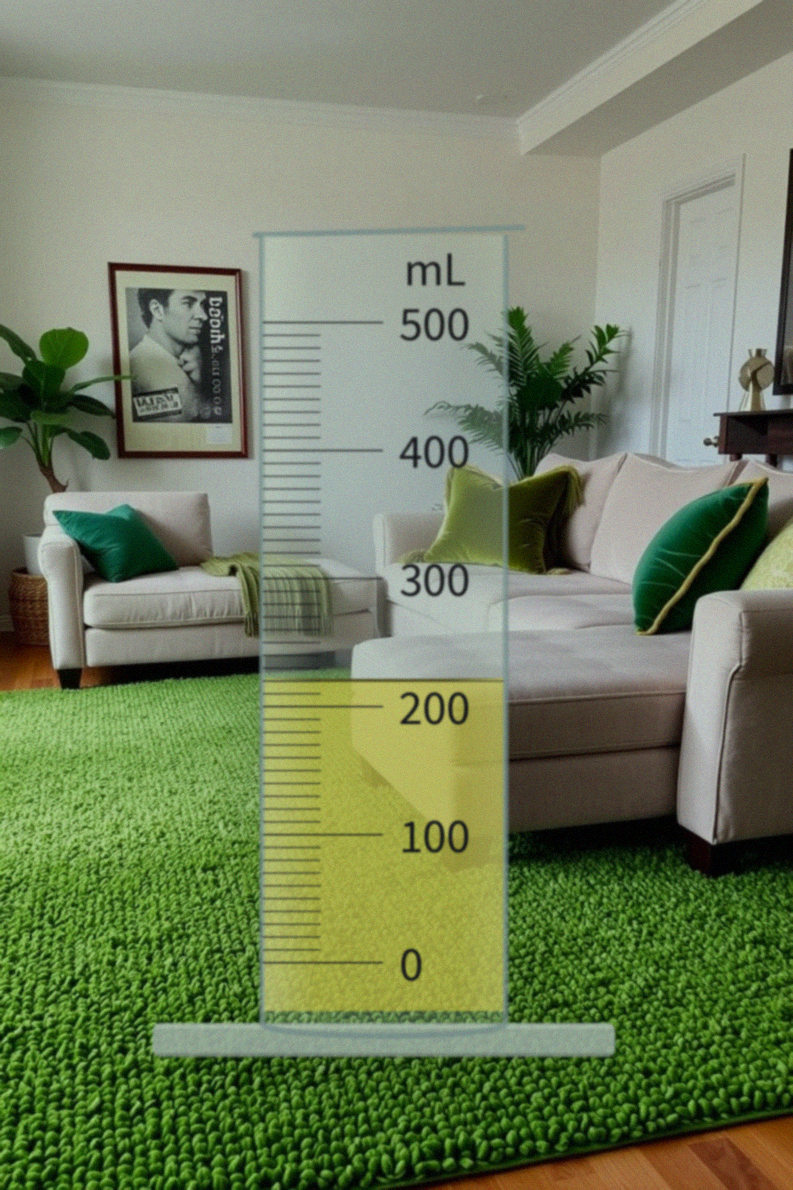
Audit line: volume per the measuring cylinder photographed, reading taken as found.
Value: 220 mL
